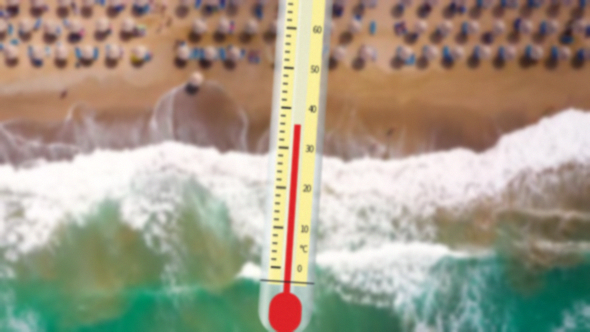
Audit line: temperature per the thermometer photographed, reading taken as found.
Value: 36 °C
